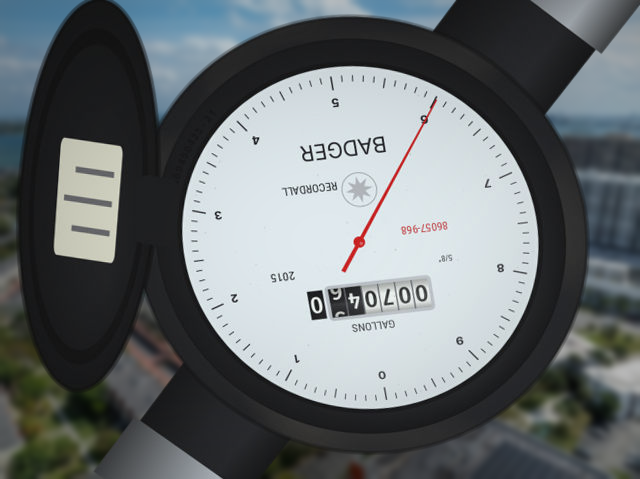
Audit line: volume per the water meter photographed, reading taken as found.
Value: 70456.0 gal
